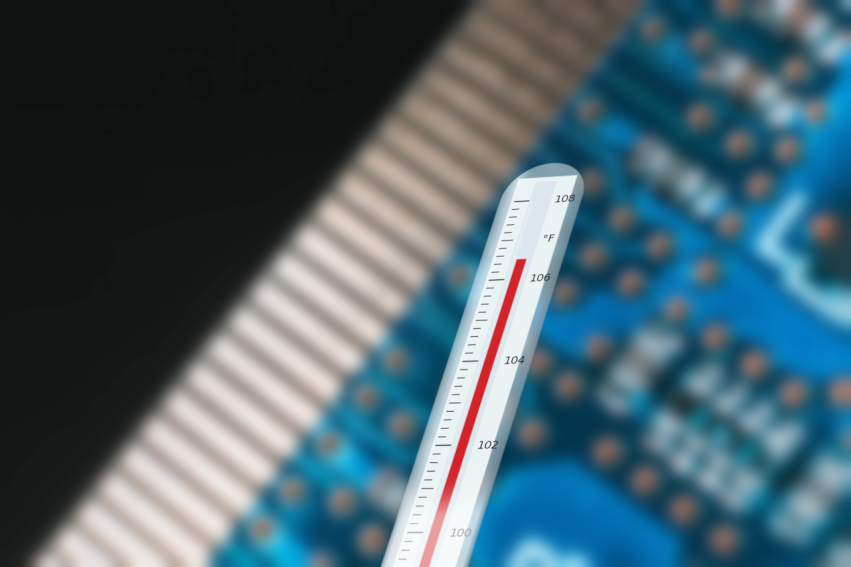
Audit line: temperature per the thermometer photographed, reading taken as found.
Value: 106.5 °F
